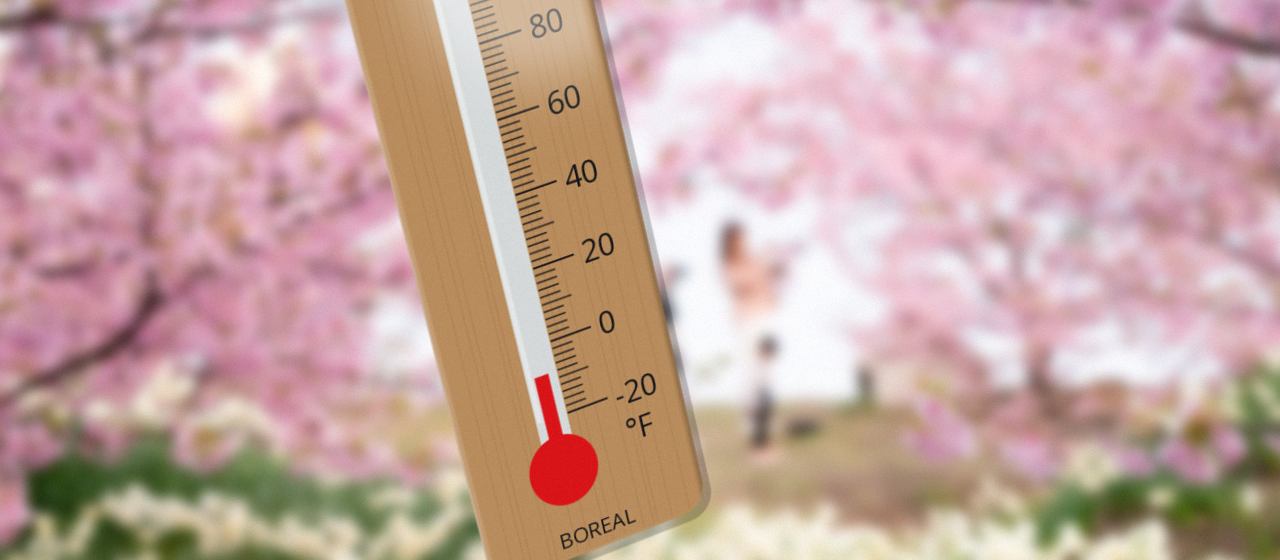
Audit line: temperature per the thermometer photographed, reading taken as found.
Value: -8 °F
